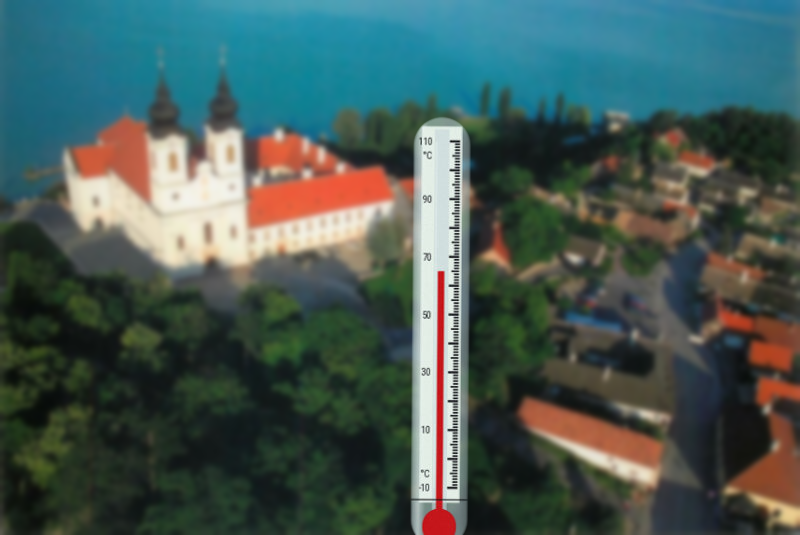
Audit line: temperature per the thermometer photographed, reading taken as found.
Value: 65 °C
